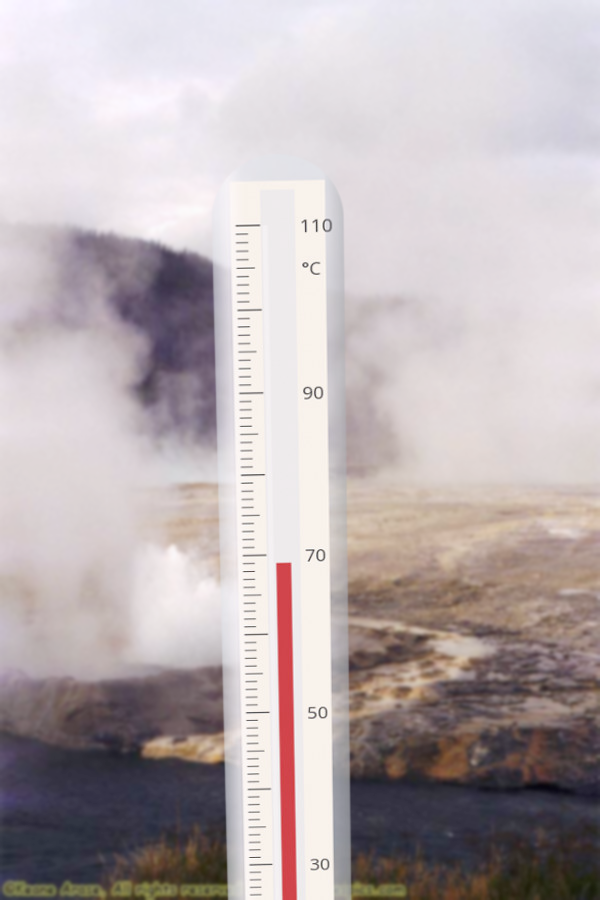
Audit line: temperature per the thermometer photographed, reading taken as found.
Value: 69 °C
